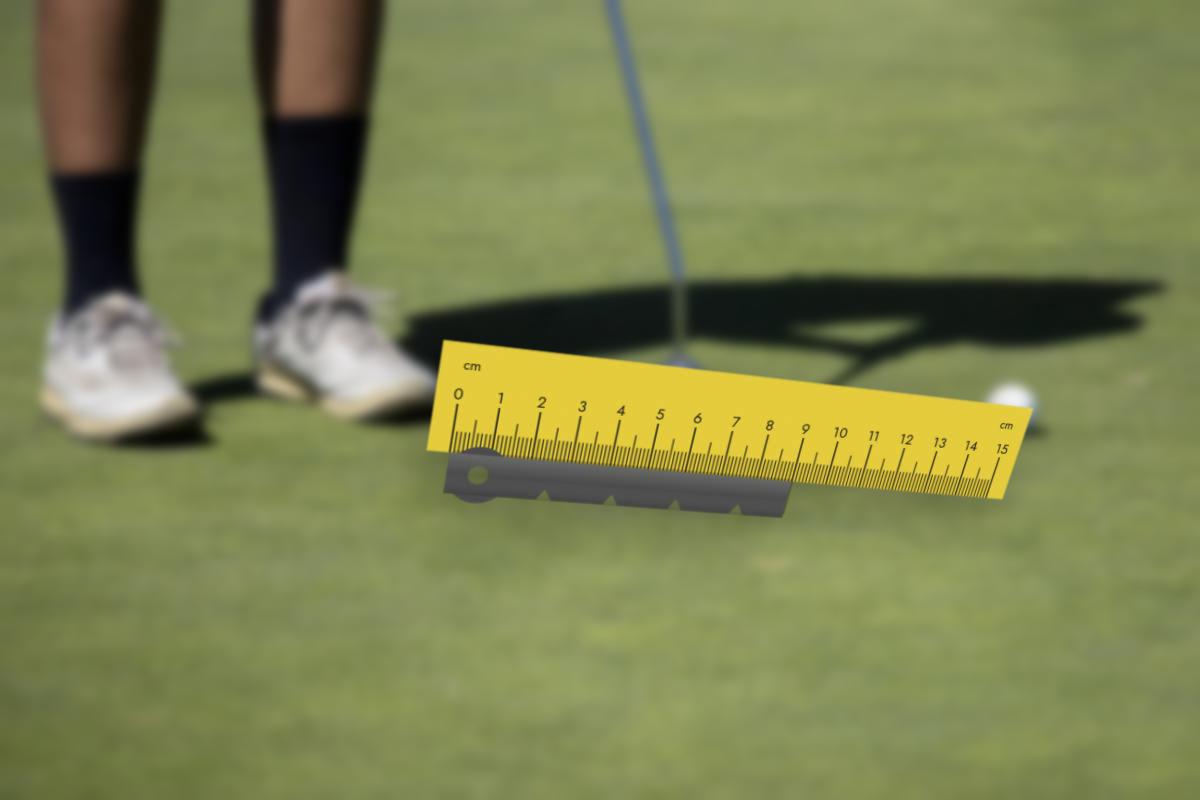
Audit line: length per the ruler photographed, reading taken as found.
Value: 9 cm
